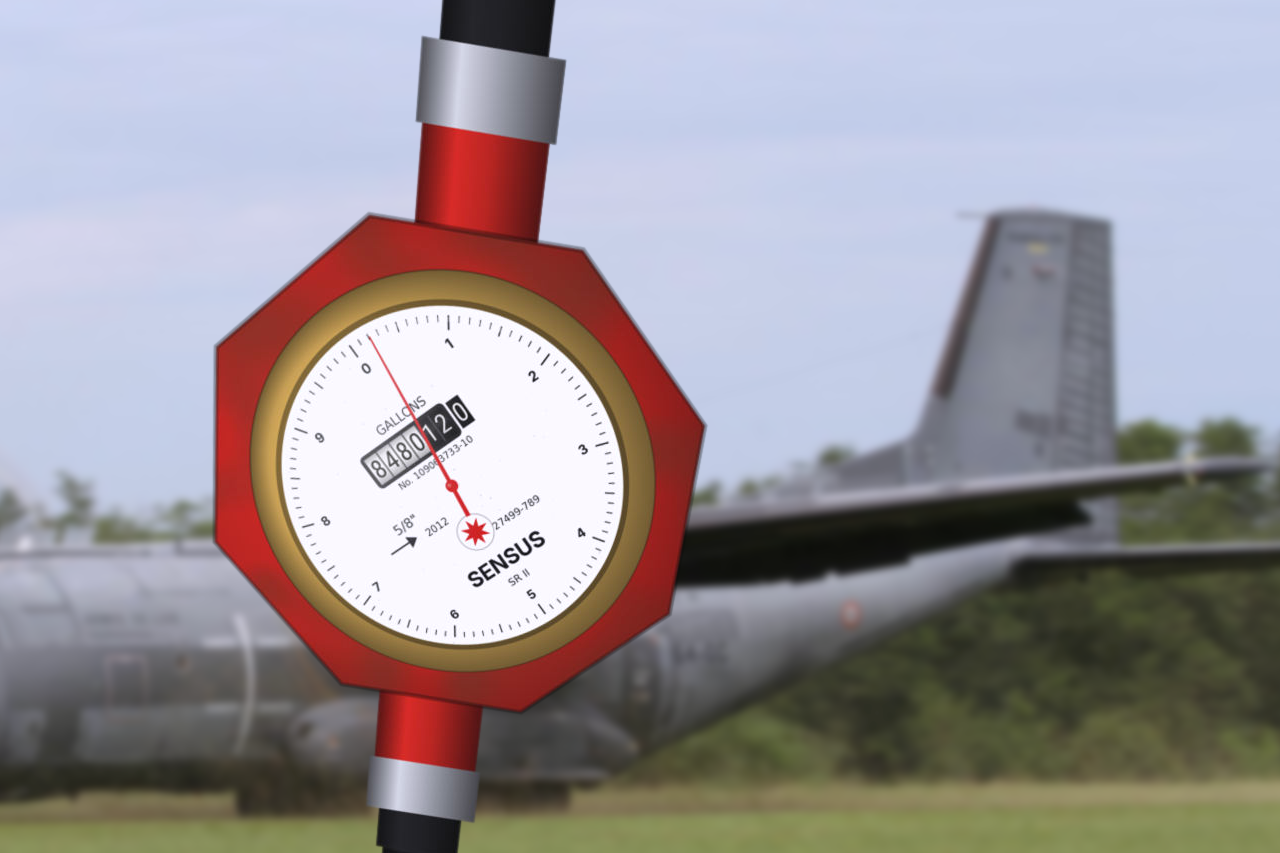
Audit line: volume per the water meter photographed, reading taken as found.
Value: 8480120.2 gal
